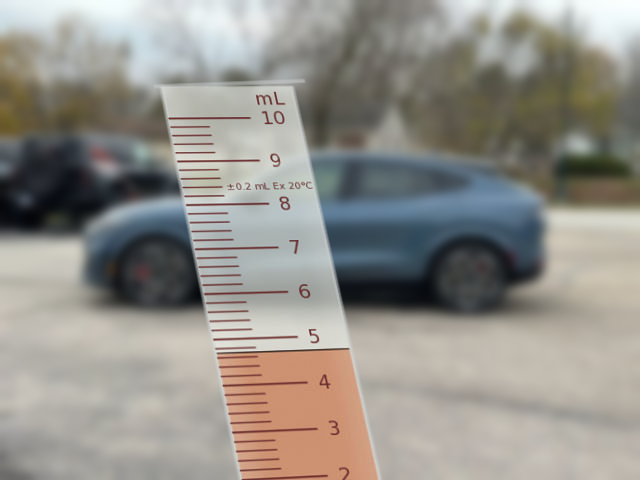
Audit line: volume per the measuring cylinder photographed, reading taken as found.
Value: 4.7 mL
